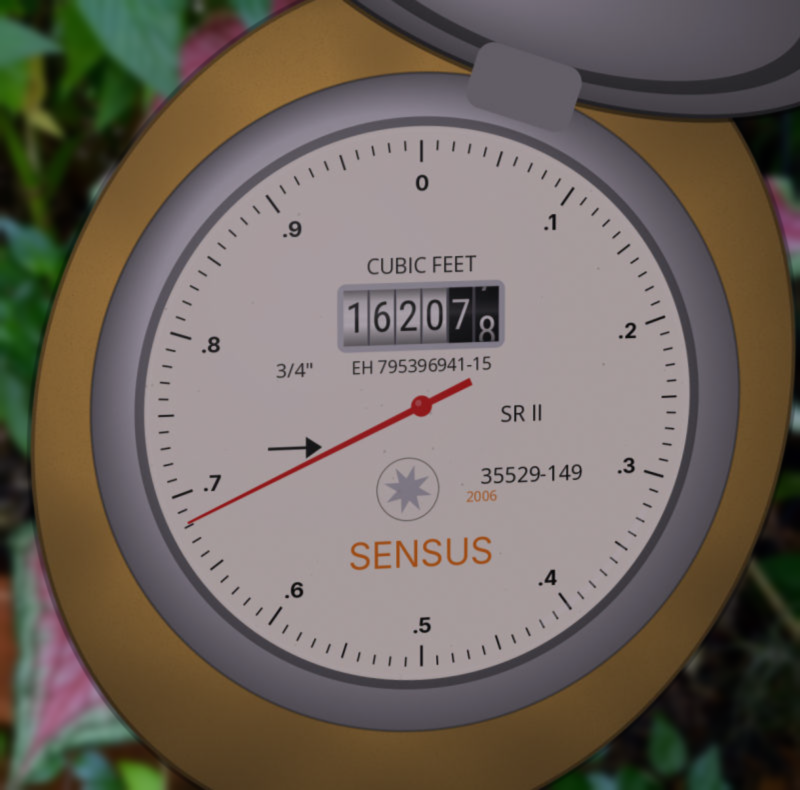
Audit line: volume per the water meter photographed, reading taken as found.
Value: 162077.68 ft³
